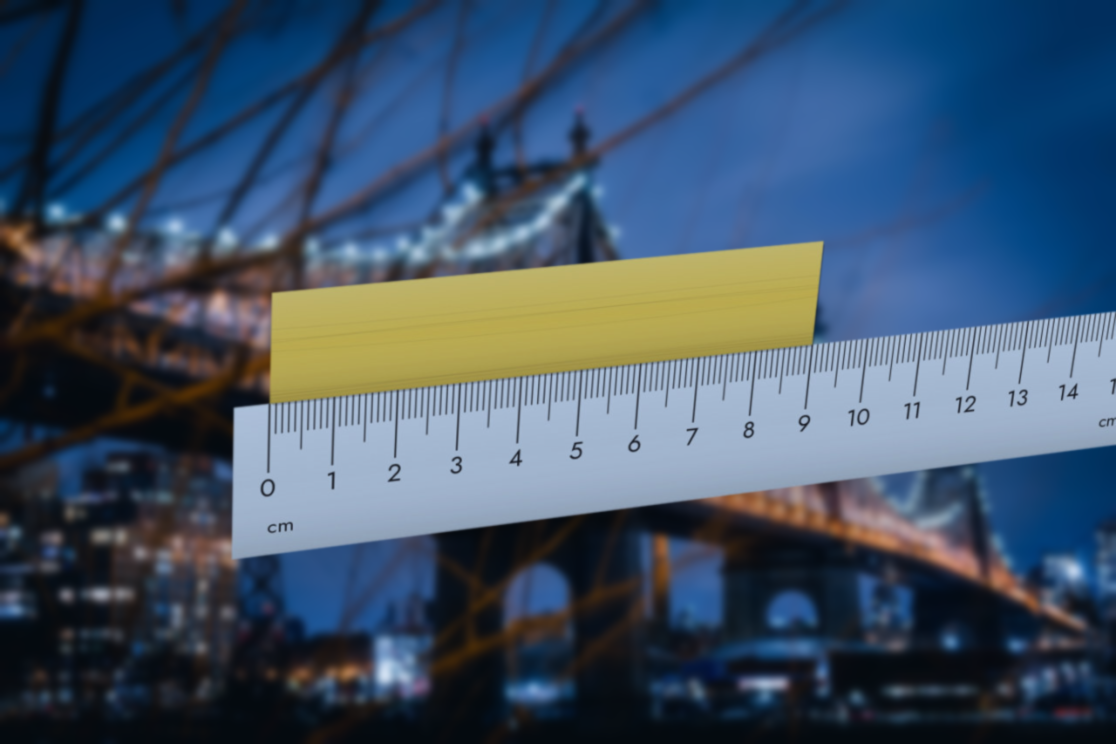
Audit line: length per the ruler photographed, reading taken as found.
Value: 9 cm
